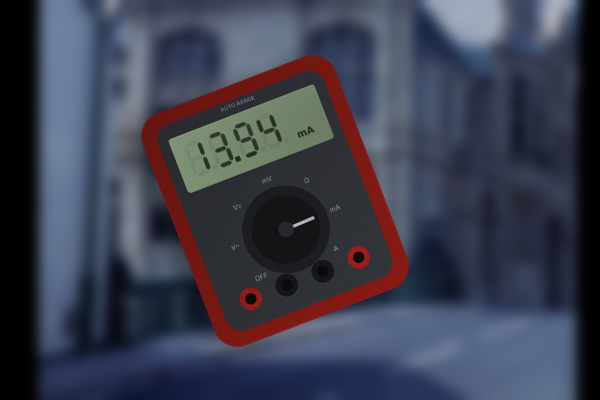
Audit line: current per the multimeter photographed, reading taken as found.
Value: 13.94 mA
